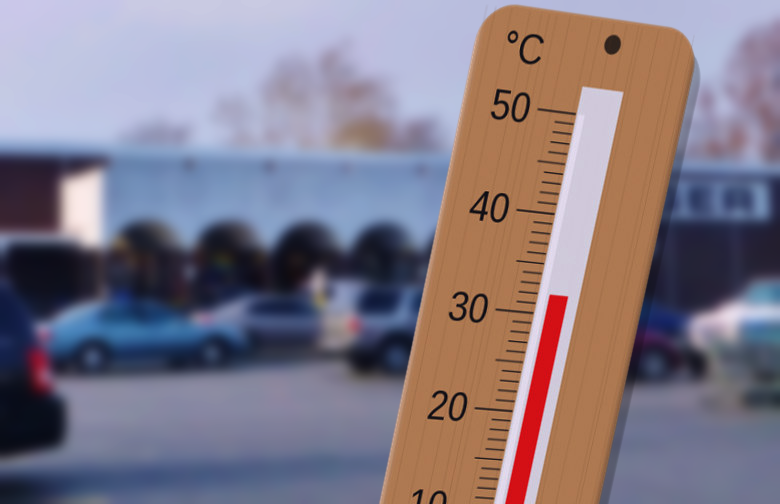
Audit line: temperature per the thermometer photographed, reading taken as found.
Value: 32 °C
